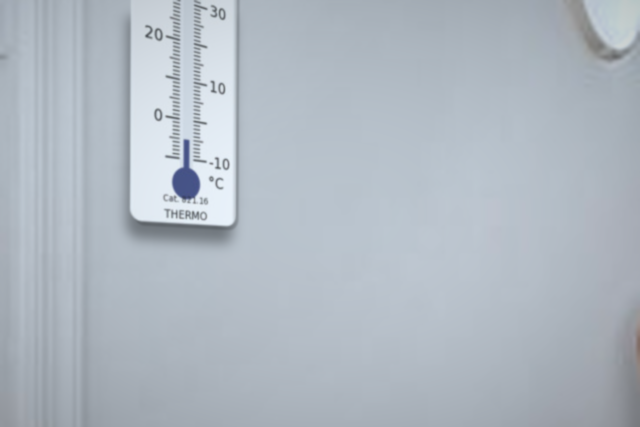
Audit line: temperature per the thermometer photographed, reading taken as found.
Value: -5 °C
